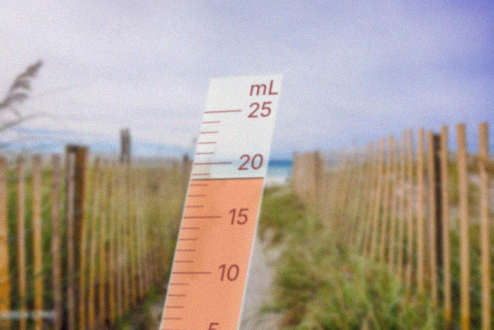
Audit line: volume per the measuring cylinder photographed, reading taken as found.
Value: 18.5 mL
